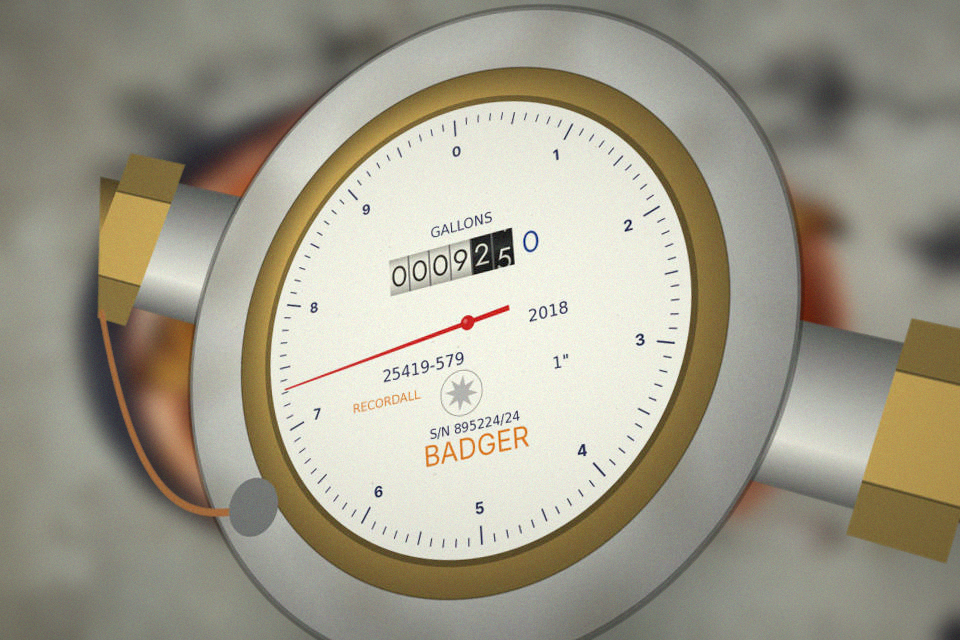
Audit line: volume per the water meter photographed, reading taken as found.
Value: 9247.3 gal
